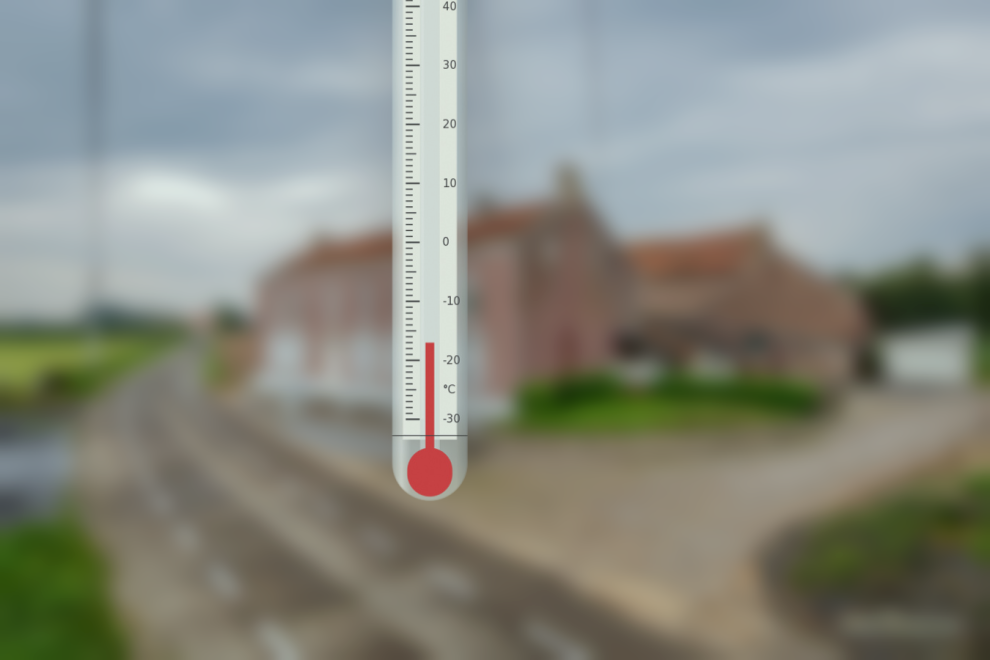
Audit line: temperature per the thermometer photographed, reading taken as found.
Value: -17 °C
